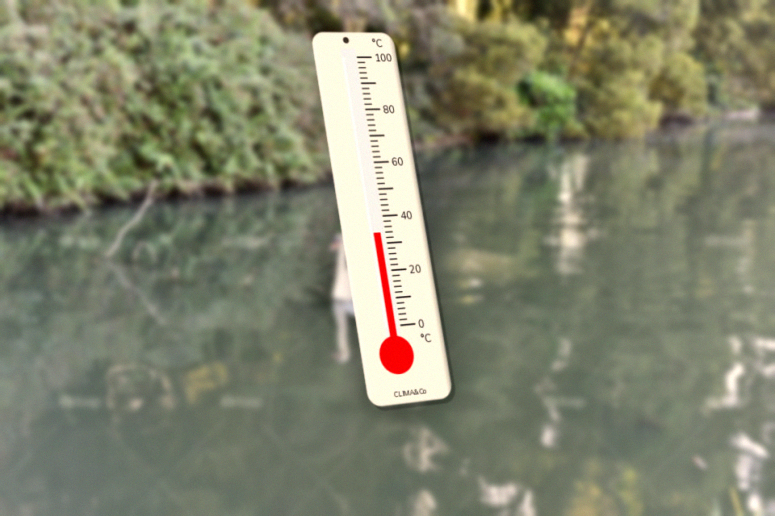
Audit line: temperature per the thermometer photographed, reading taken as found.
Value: 34 °C
